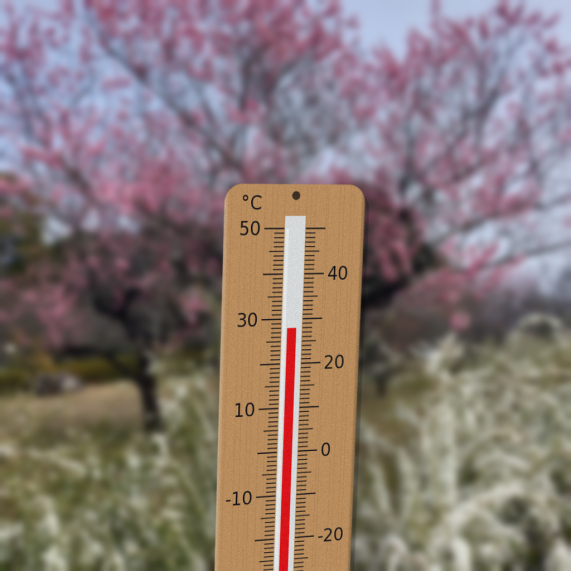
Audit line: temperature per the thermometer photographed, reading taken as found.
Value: 28 °C
